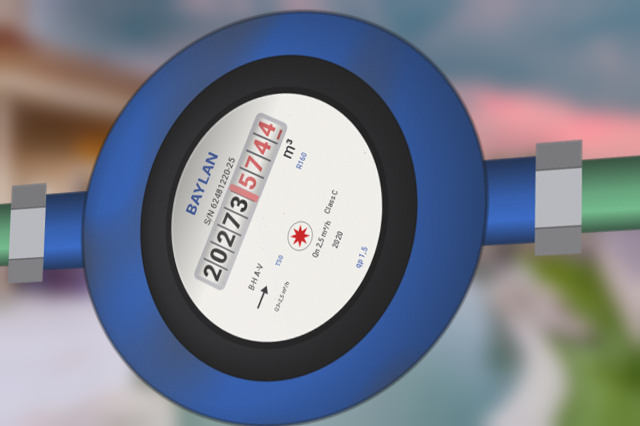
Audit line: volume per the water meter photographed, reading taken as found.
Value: 20273.5744 m³
